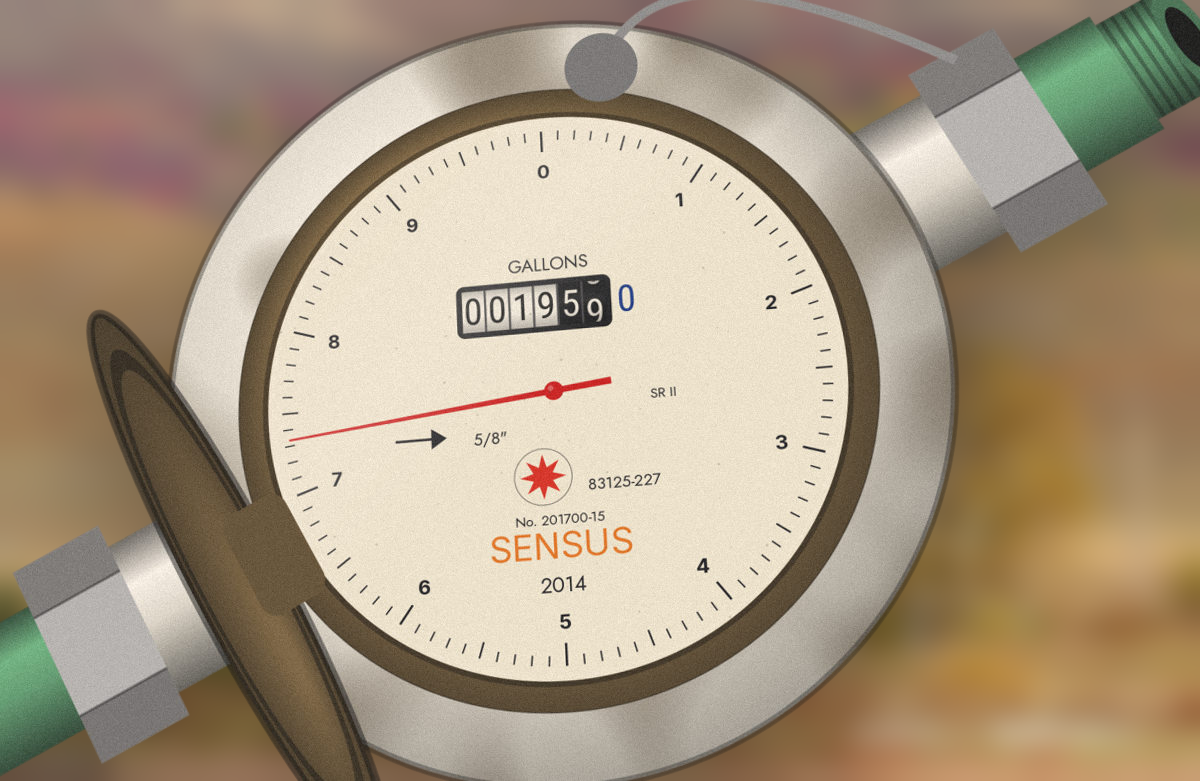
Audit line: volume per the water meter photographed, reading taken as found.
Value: 19587.3 gal
